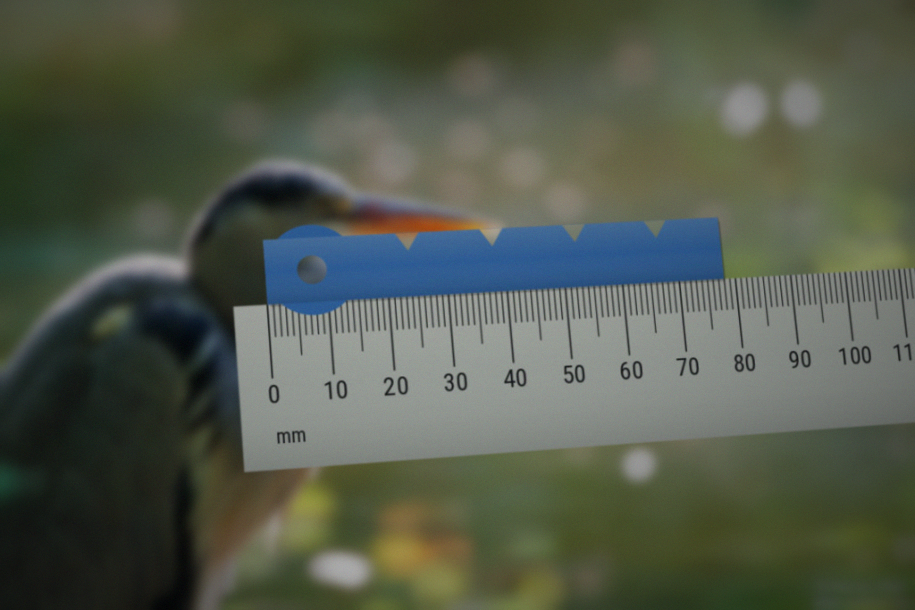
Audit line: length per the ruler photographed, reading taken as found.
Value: 78 mm
